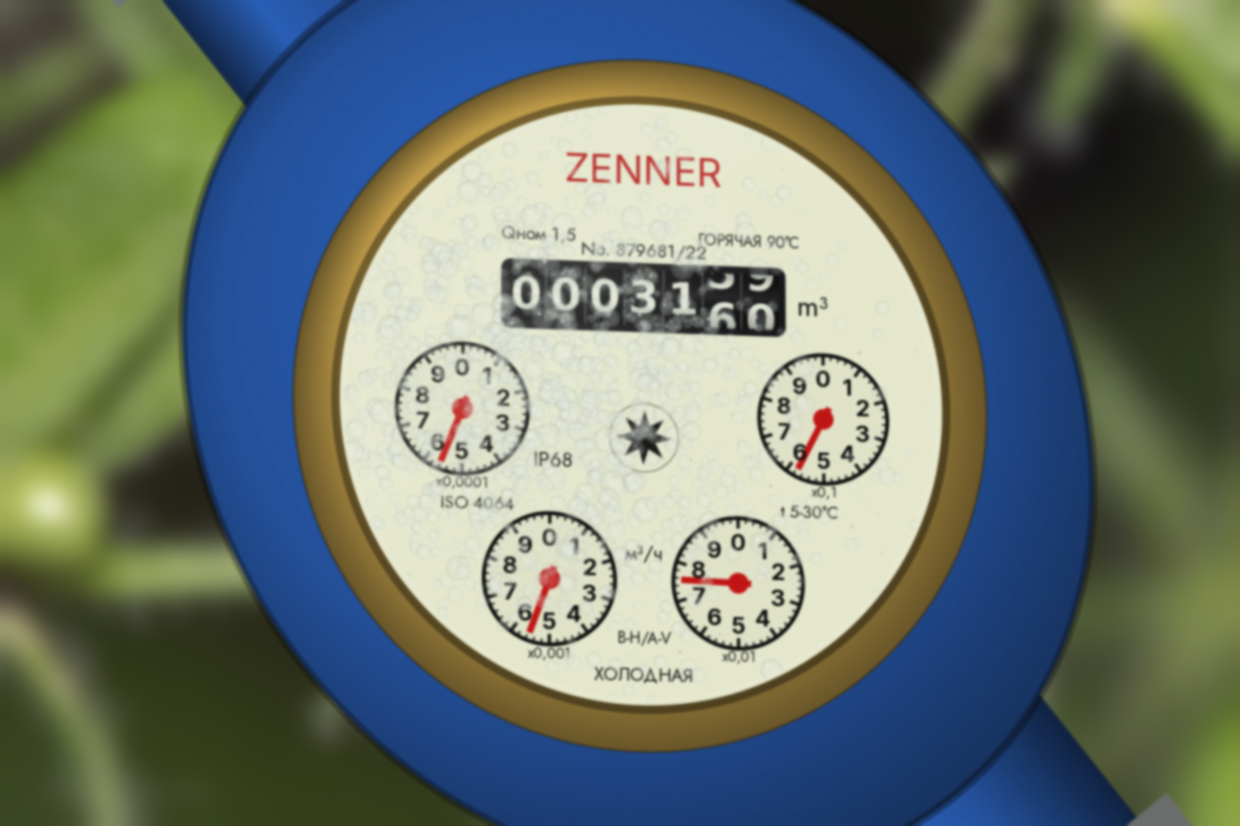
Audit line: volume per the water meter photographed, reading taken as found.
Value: 3159.5755 m³
